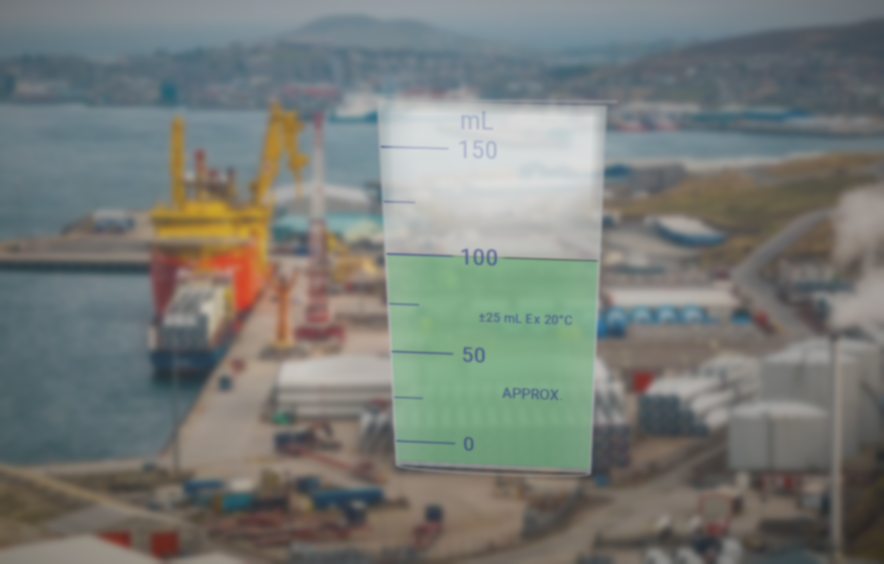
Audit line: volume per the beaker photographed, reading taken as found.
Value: 100 mL
